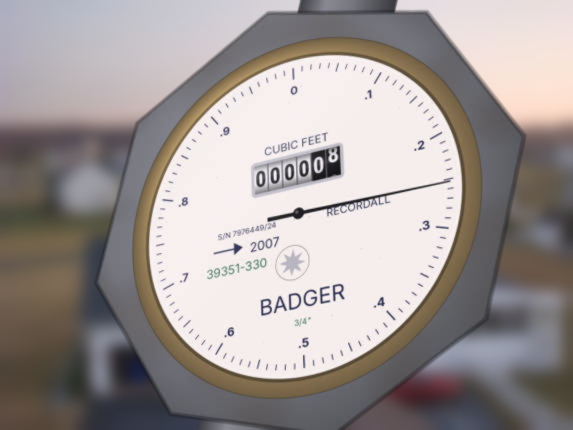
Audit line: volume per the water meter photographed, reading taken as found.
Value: 8.25 ft³
